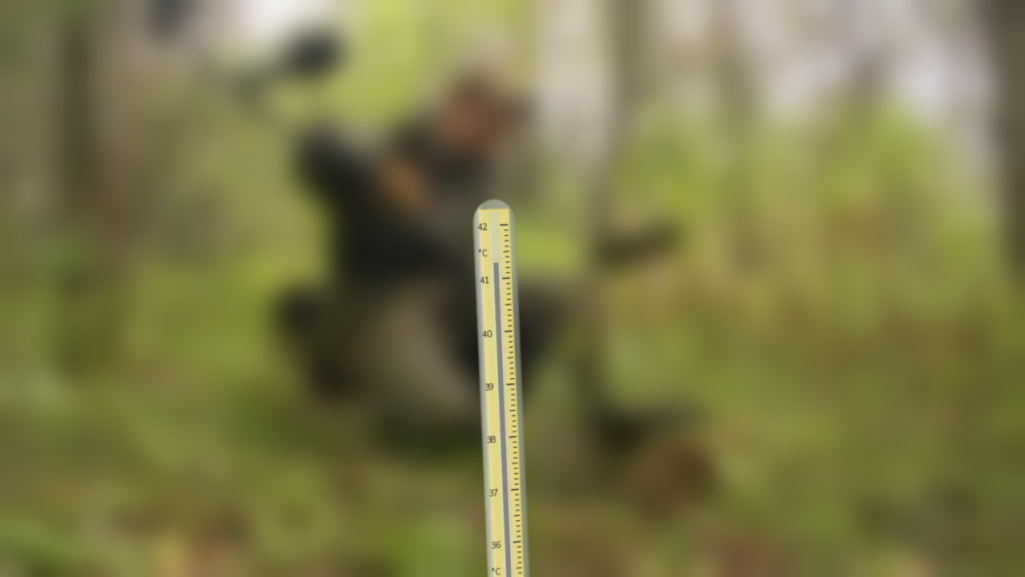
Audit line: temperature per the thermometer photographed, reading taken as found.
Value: 41.3 °C
